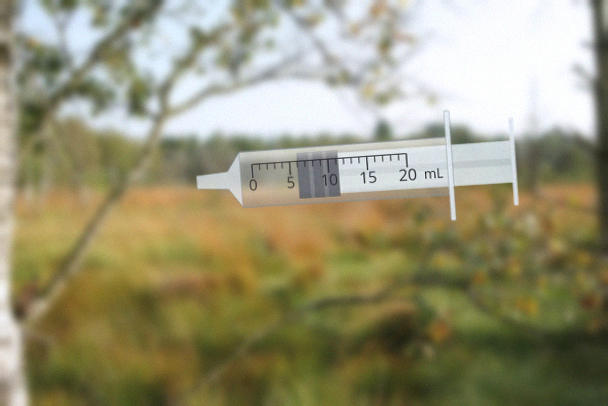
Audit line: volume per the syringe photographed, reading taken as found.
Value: 6 mL
